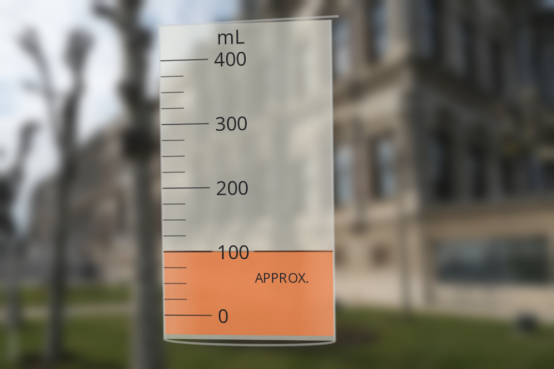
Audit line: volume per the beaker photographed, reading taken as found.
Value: 100 mL
